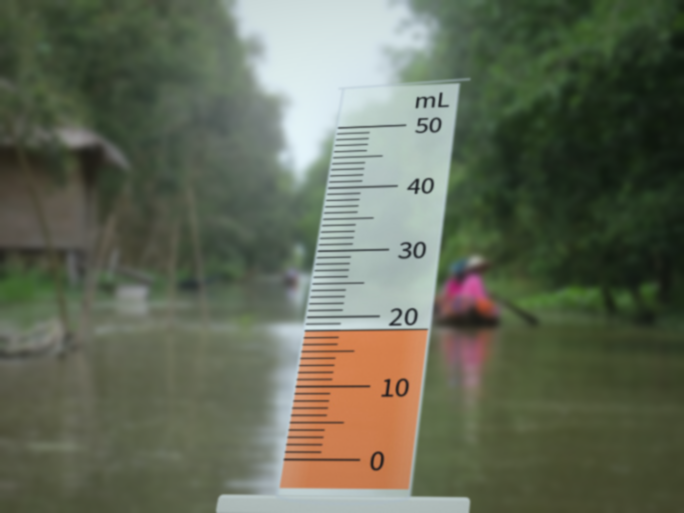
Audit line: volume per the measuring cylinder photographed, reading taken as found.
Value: 18 mL
